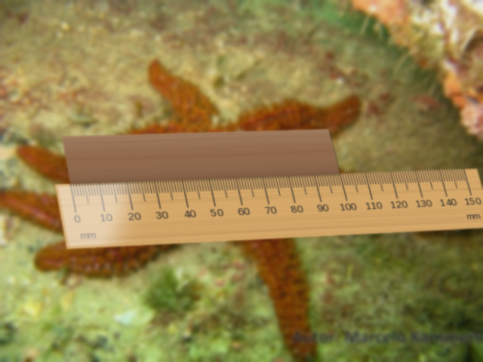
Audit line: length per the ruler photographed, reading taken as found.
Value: 100 mm
